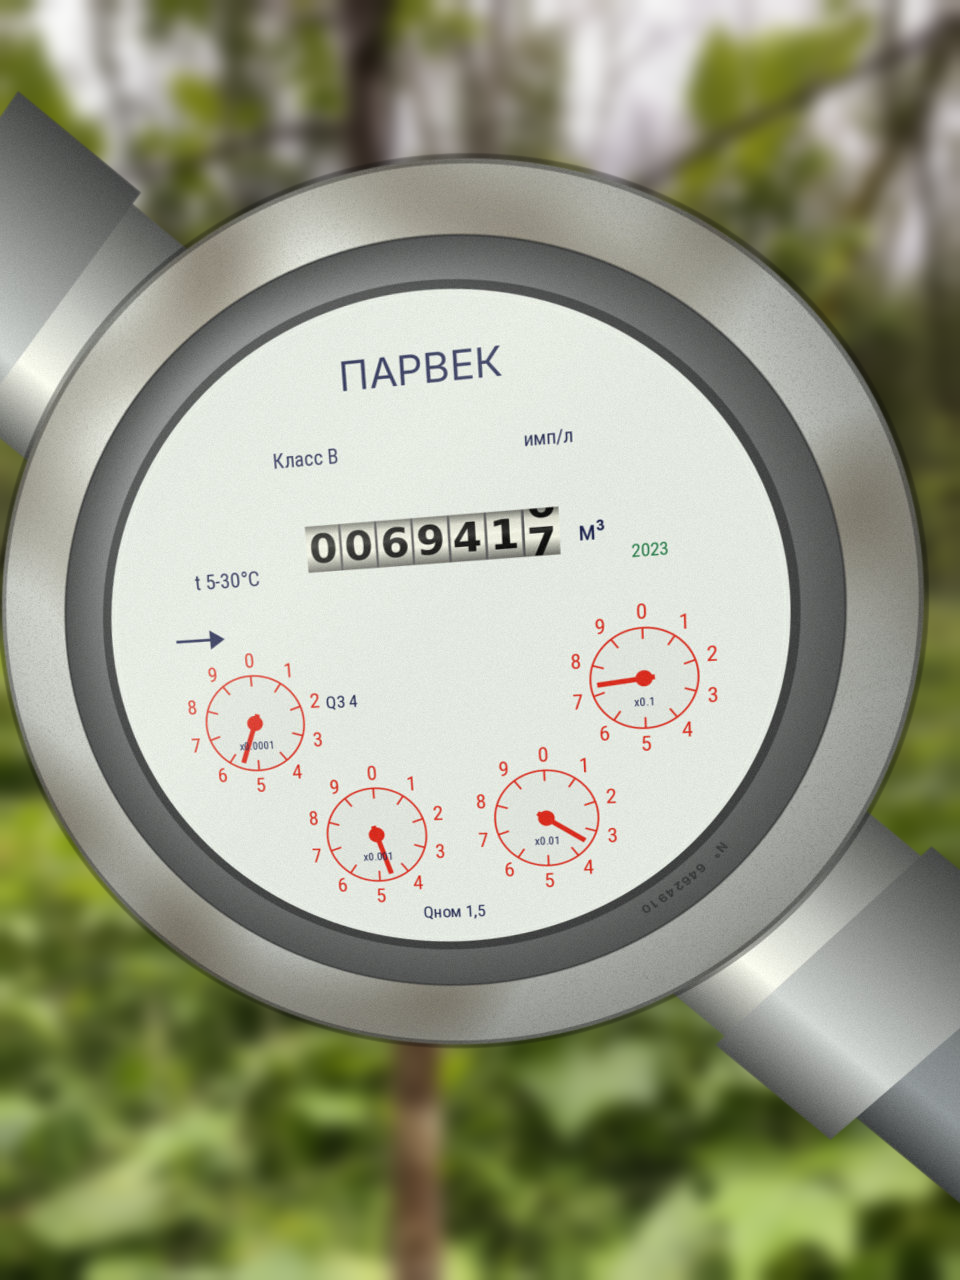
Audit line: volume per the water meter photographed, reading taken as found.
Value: 69416.7345 m³
